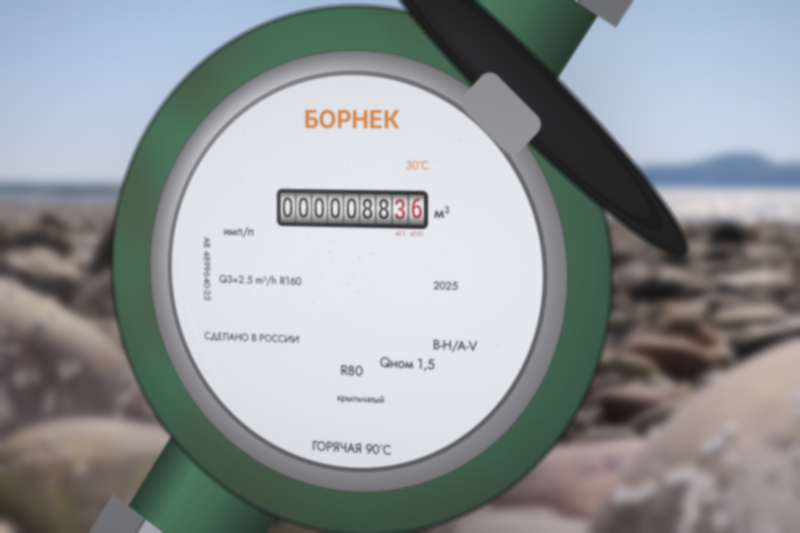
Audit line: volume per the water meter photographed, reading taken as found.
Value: 88.36 m³
